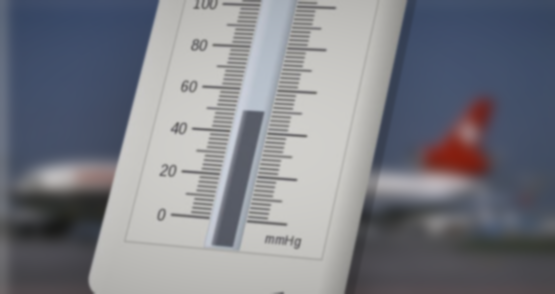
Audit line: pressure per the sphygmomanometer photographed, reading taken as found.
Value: 50 mmHg
